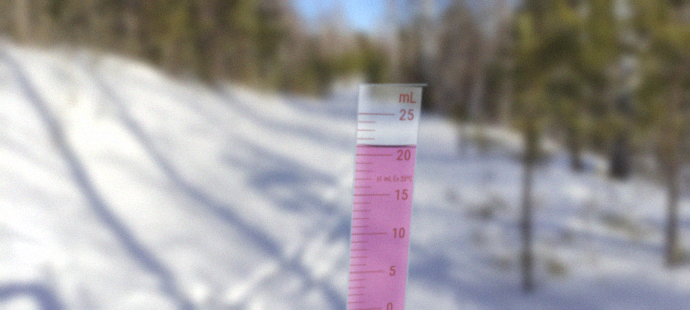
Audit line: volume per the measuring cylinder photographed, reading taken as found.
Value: 21 mL
